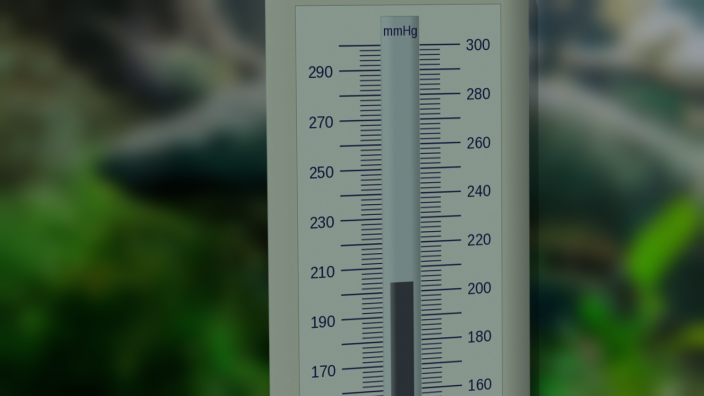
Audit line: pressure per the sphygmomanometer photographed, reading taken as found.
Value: 204 mmHg
